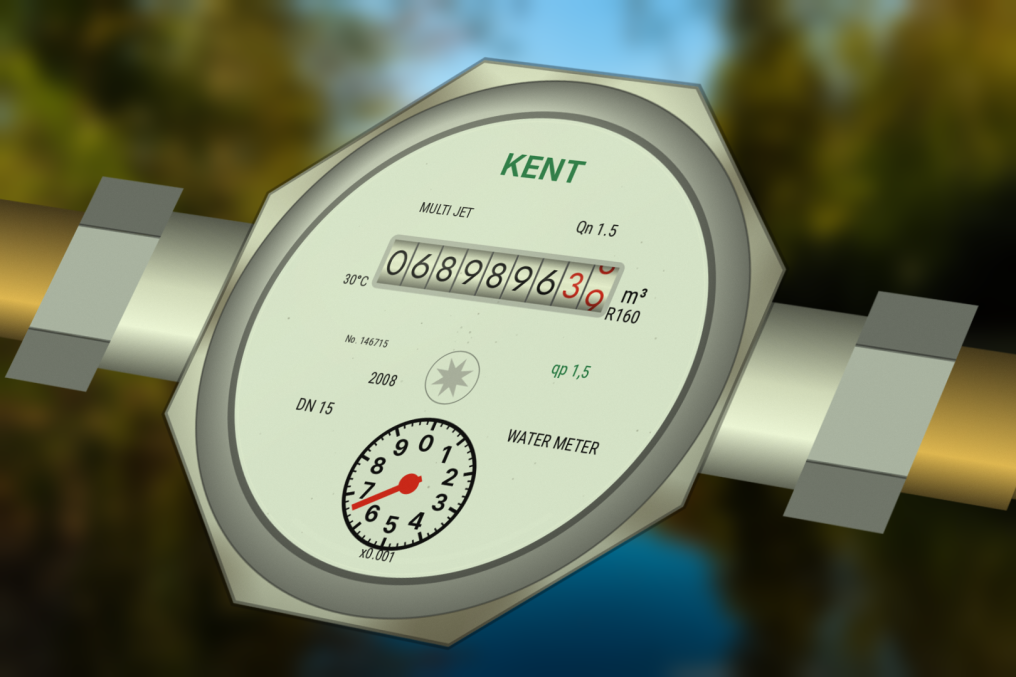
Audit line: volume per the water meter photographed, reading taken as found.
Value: 689896.386 m³
